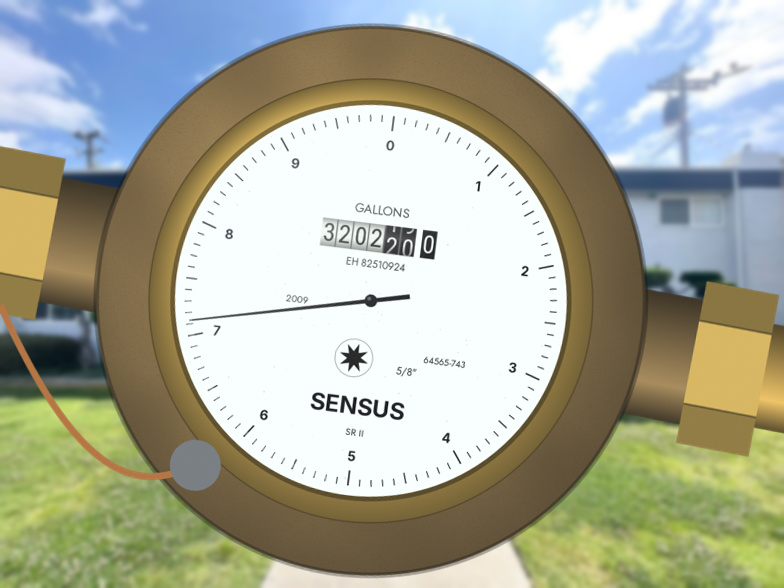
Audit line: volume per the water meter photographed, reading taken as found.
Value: 3202197.1 gal
